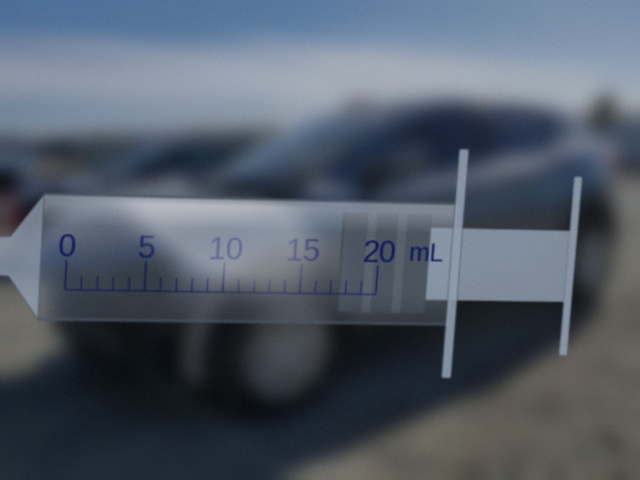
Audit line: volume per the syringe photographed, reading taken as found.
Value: 17.5 mL
